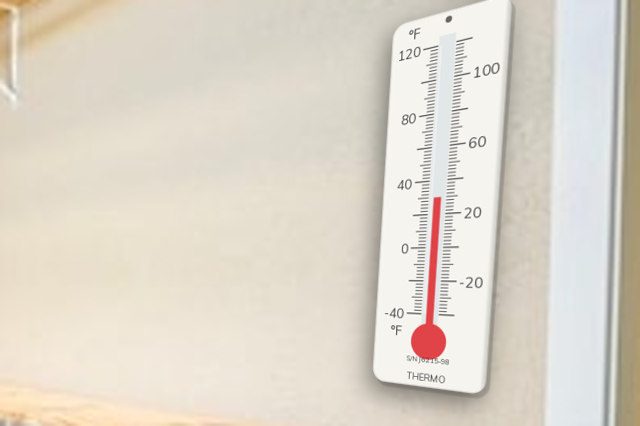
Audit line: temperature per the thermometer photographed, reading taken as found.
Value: 30 °F
